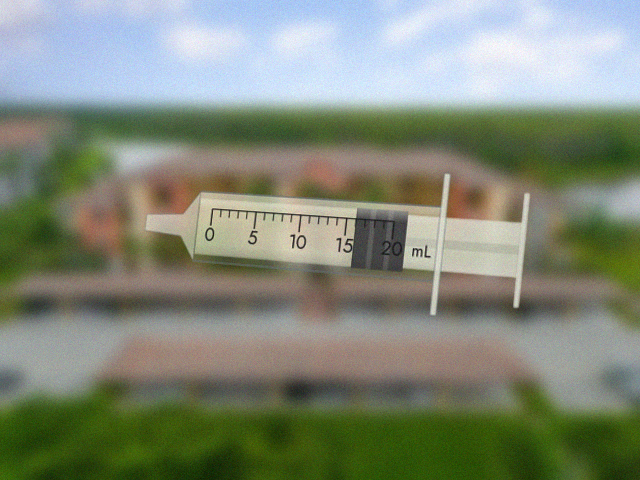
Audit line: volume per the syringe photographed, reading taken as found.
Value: 16 mL
